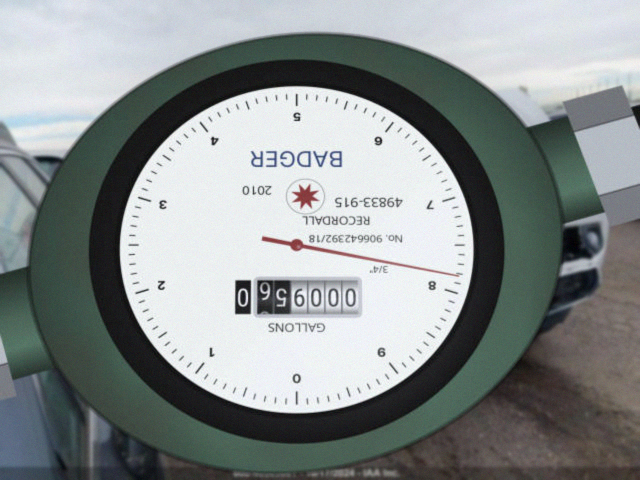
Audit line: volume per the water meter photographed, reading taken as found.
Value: 9557.8 gal
